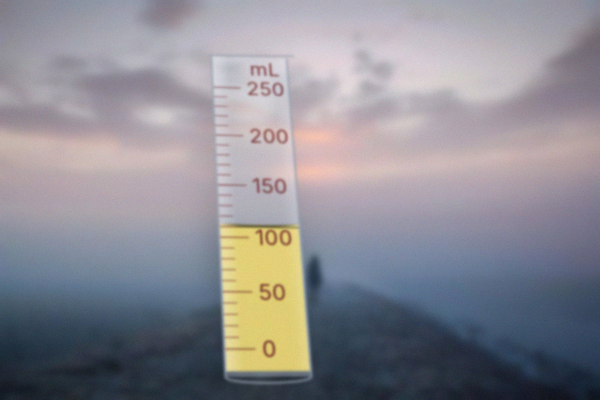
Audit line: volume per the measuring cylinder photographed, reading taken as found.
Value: 110 mL
